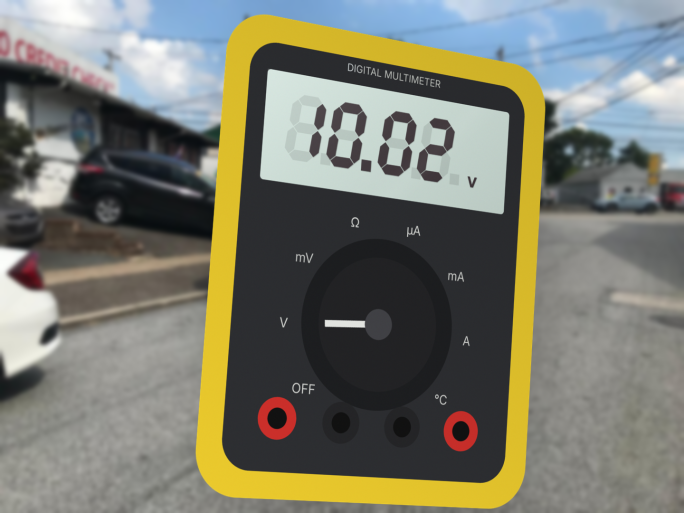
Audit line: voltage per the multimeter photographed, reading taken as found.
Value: 10.02 V
